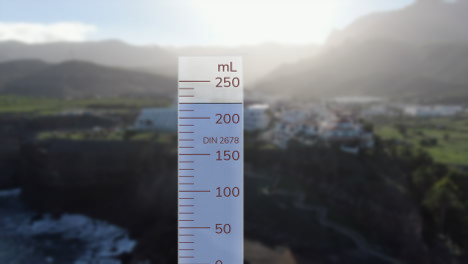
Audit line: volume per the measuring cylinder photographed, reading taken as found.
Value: 220 mL
